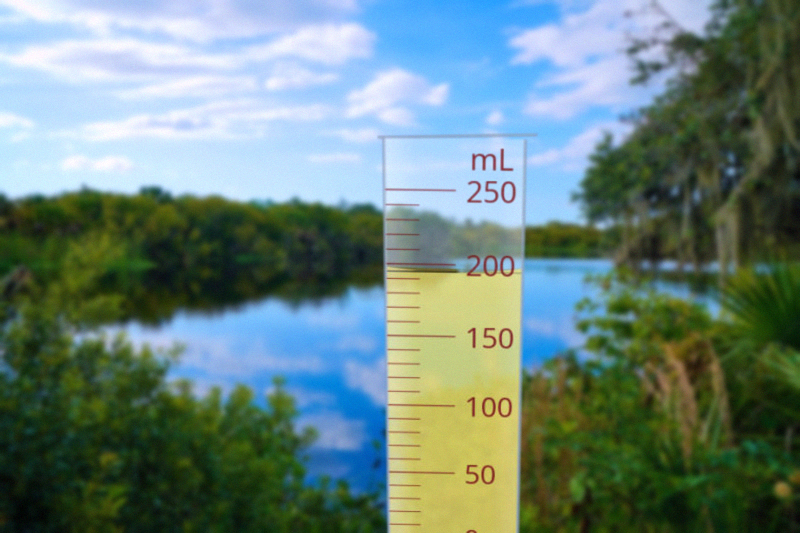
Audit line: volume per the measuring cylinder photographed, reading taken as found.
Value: 195 mL
